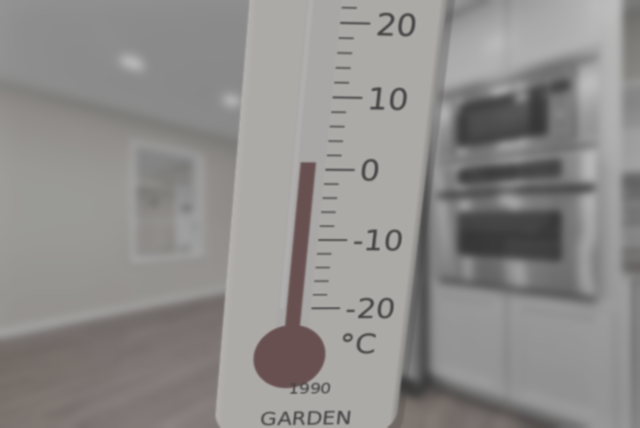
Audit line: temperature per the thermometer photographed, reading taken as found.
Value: 1 °C
